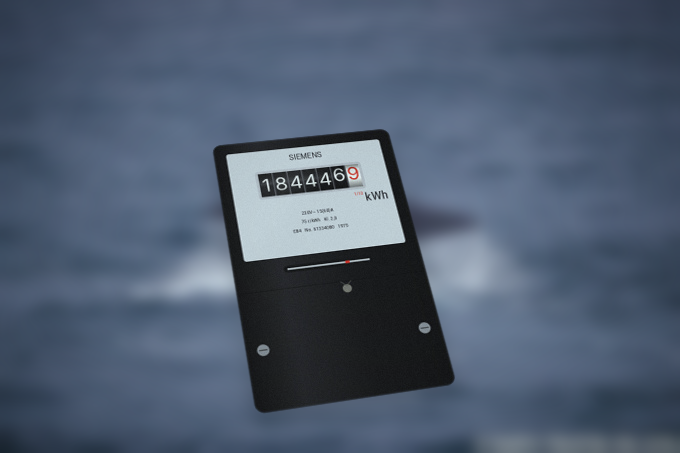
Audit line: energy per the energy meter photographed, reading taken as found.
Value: 184446.9 kWh
